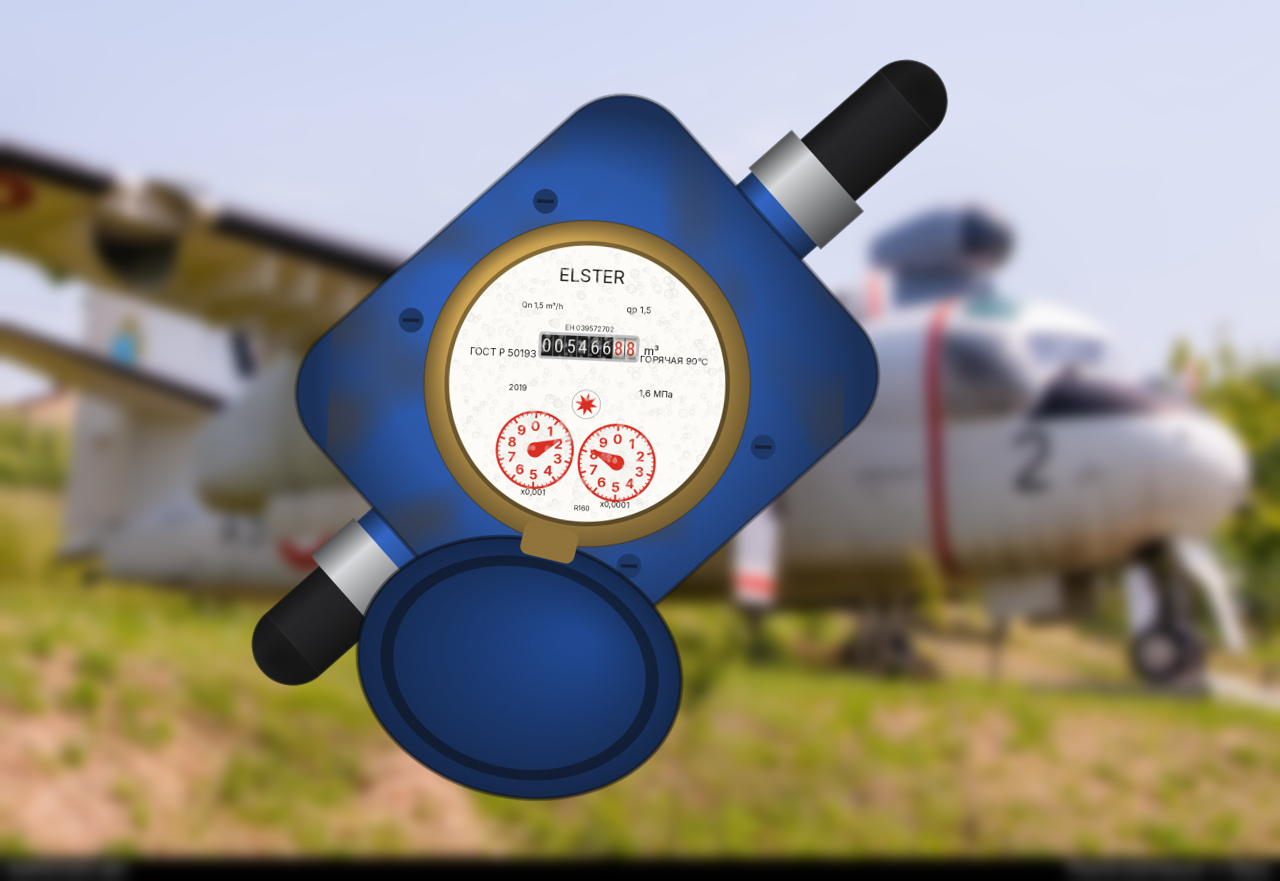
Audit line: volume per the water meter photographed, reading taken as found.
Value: 5466.8818 m³
